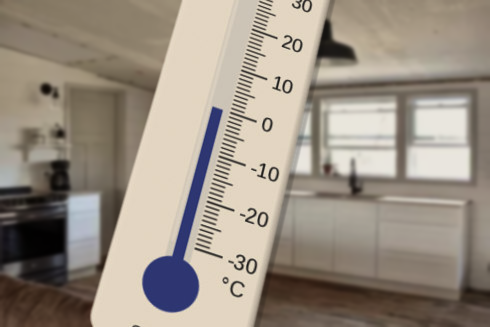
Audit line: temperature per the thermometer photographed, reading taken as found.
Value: 0 °C
